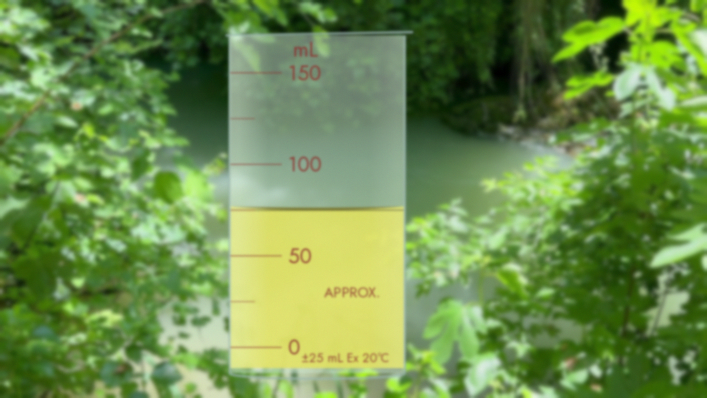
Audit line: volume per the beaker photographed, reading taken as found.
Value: 75 mL
